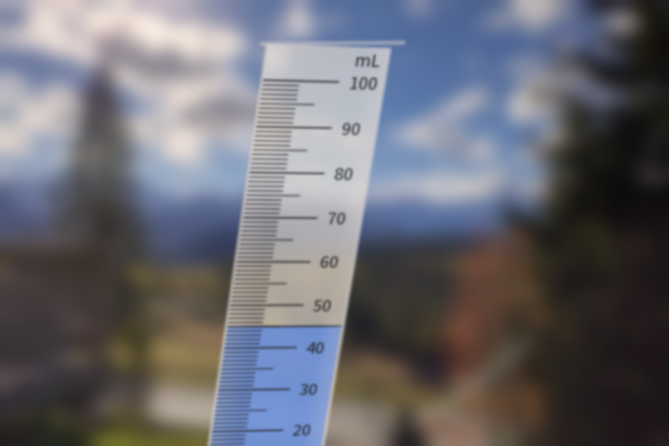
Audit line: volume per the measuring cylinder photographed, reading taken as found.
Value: 45 mL
